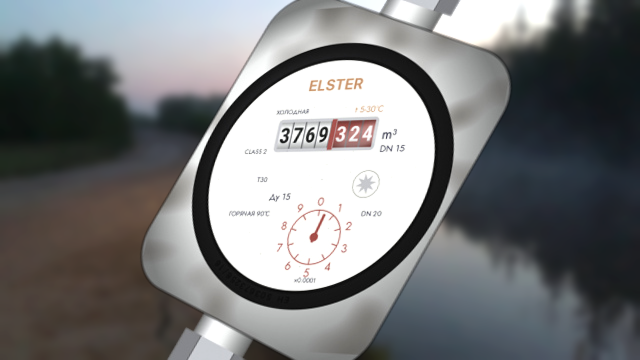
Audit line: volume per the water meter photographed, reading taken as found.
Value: 3769.3240 m³
